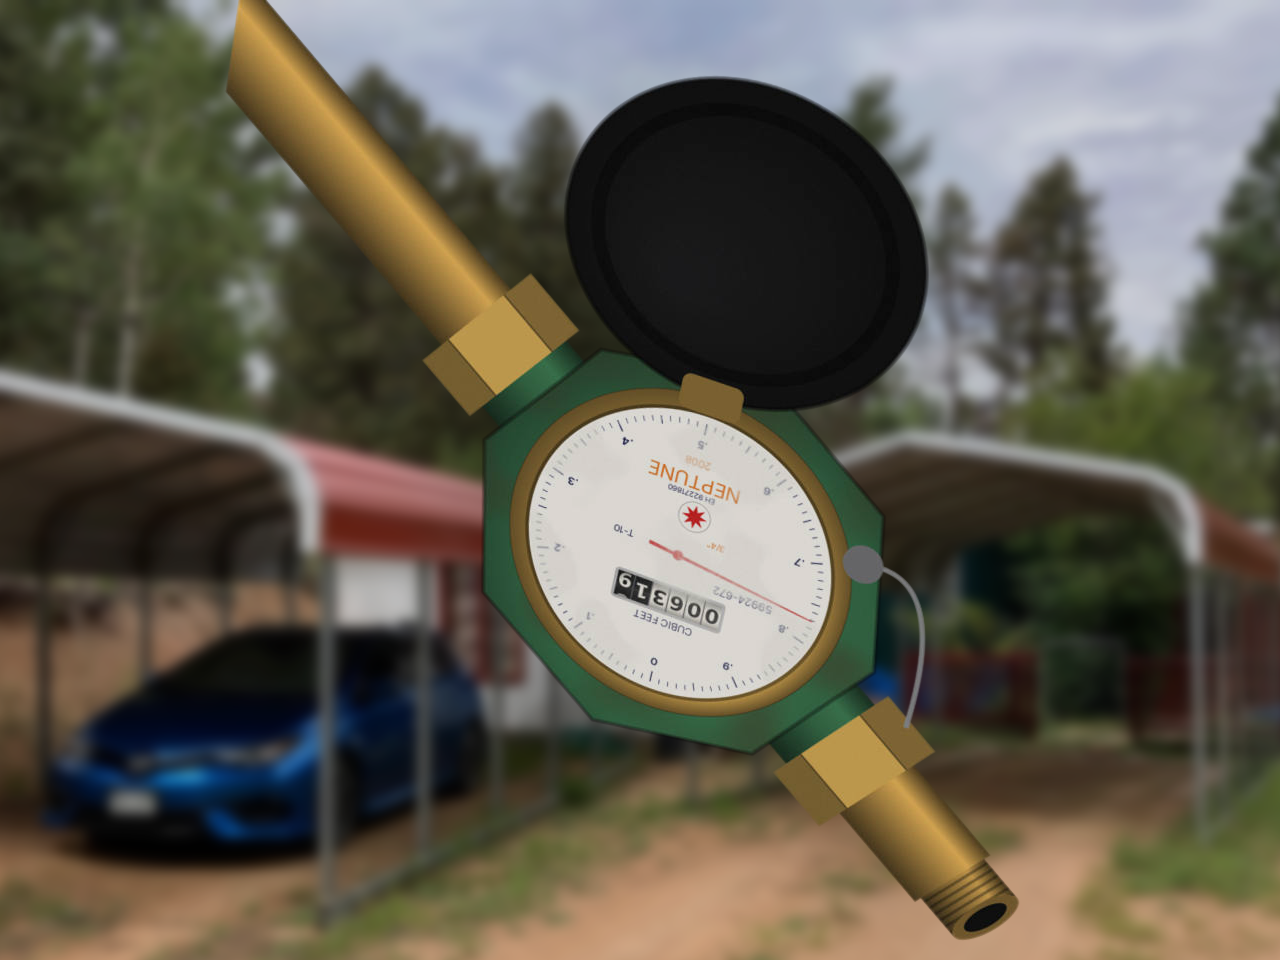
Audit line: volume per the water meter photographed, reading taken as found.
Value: 6318.77 ft³
